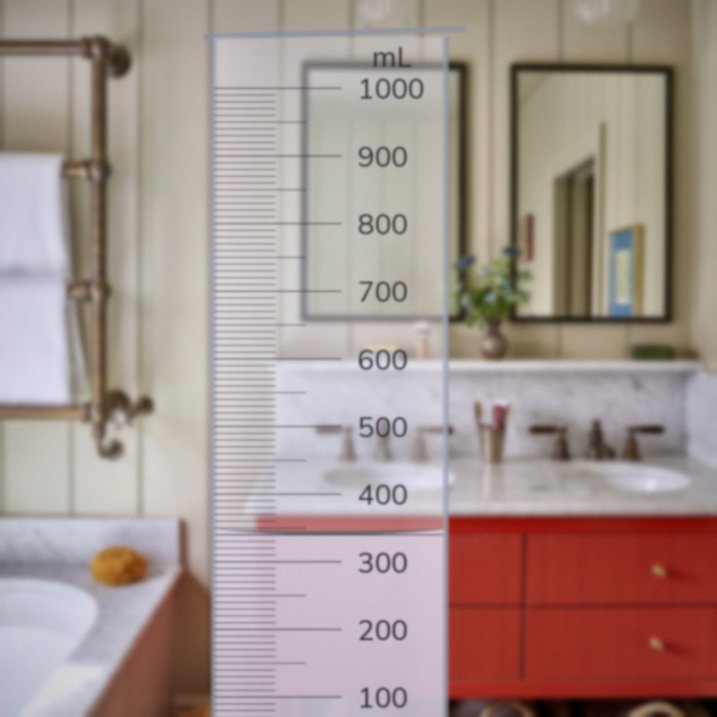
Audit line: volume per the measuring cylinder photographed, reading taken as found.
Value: 340 mL
